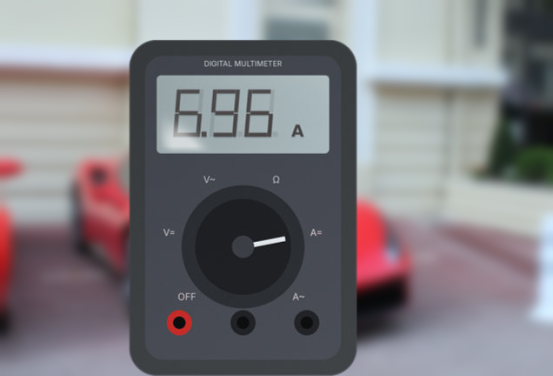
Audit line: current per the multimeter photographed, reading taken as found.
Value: 6.96 A
